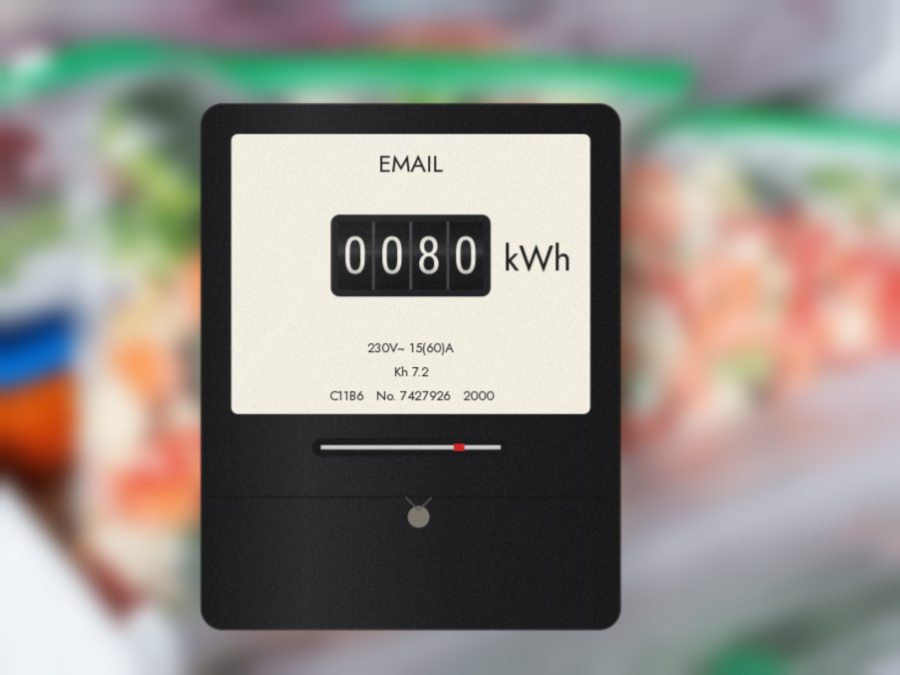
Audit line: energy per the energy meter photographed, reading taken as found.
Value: 80 kWh
